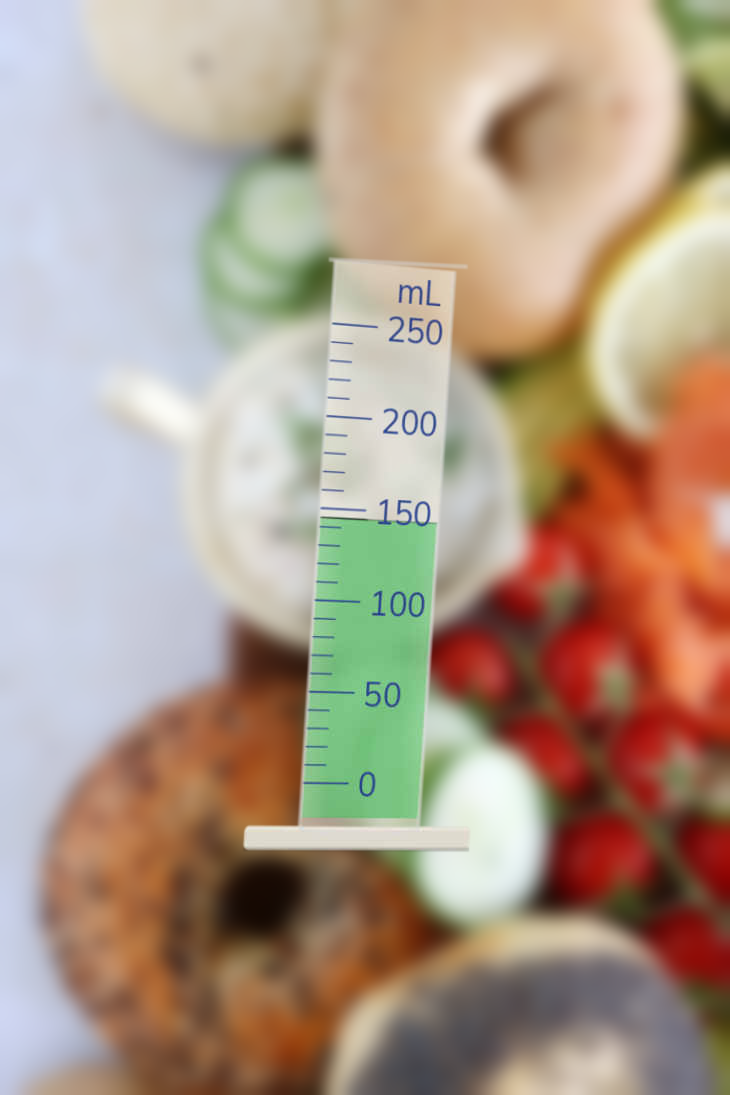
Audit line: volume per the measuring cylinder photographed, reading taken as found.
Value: 145 mL
